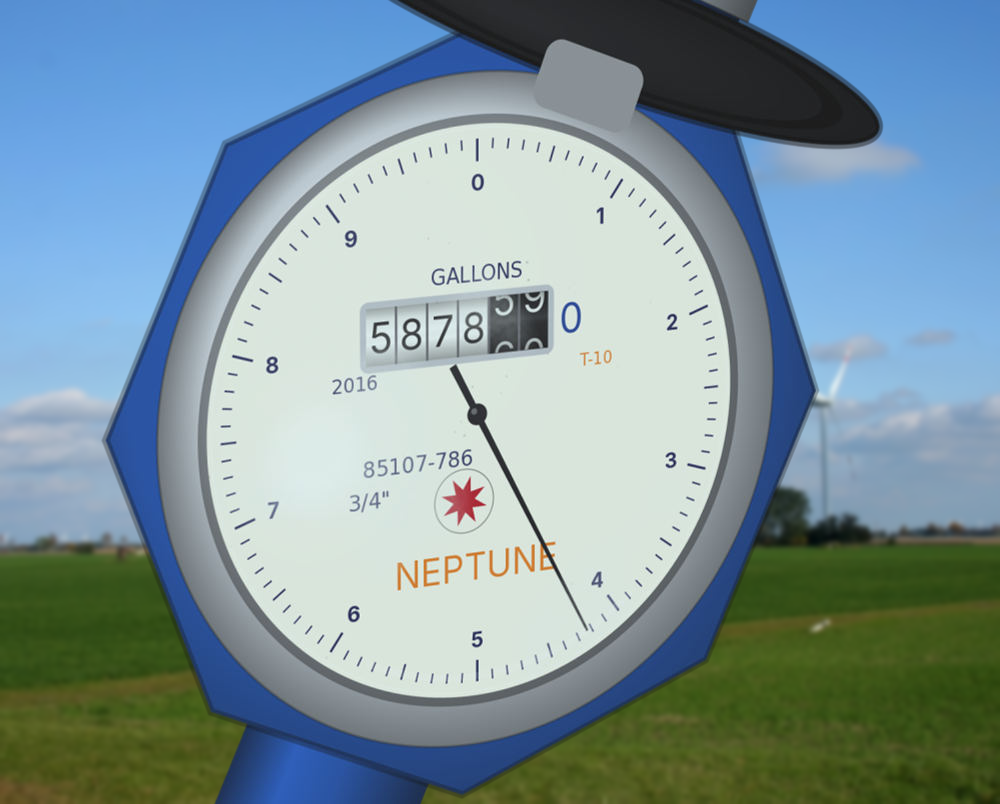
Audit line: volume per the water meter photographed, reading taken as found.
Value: 5878594.2 gal
